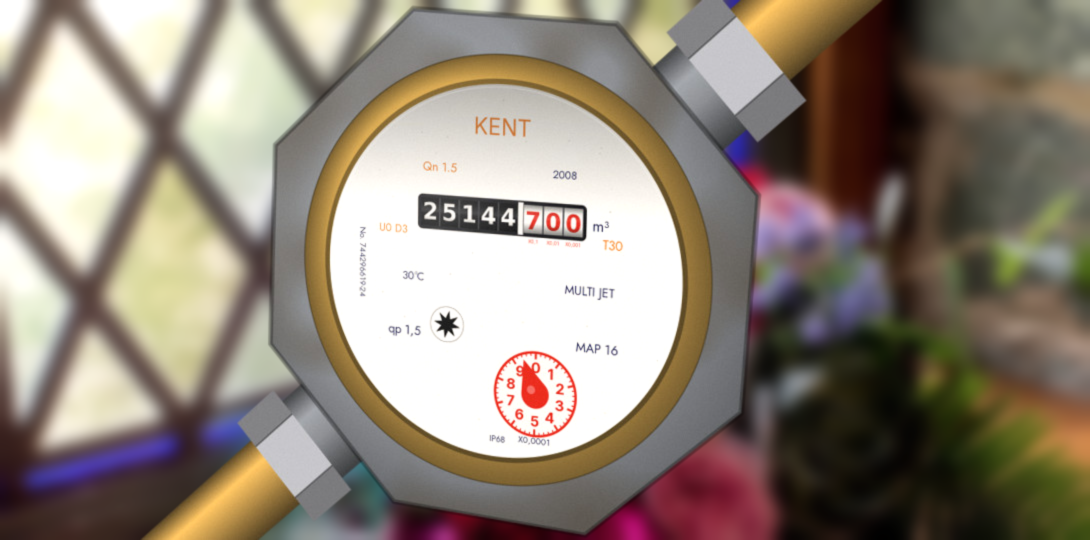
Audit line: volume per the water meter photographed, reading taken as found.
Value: 25144.6999 m³
